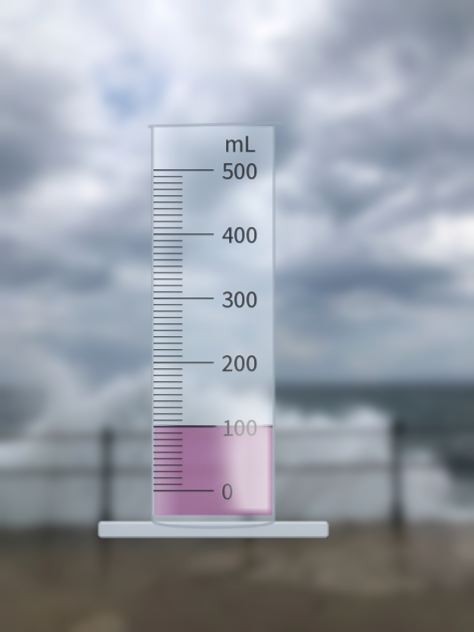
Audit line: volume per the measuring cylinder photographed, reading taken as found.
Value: 100 mL
